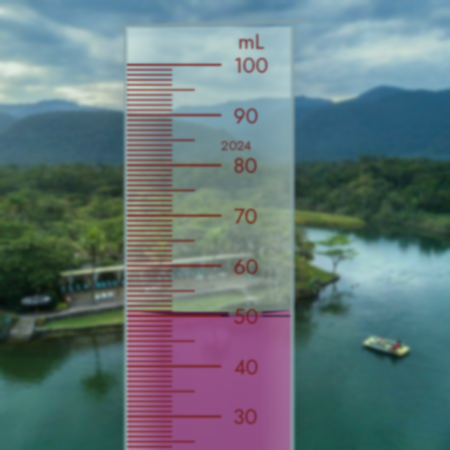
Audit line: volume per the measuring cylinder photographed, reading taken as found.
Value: 50 mL
